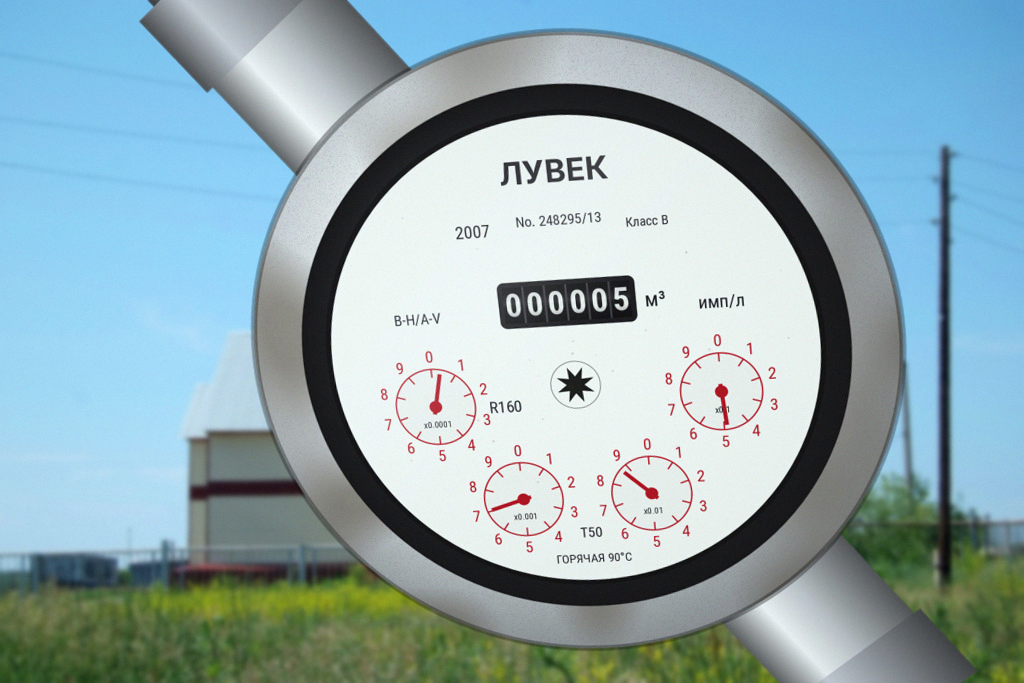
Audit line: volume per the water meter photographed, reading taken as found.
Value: 5.4870 m³
